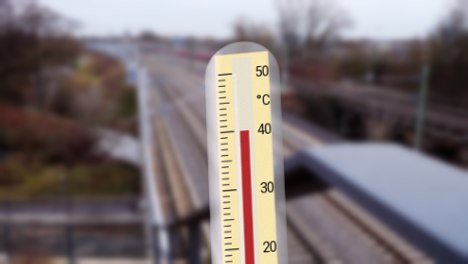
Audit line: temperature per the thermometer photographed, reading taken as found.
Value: 40 °C
